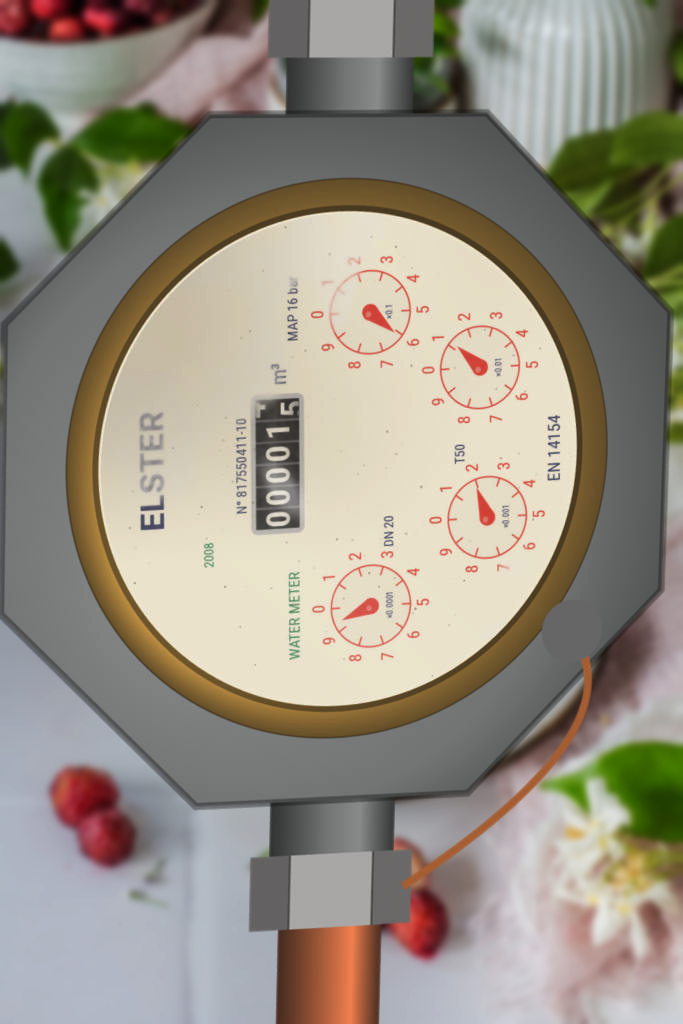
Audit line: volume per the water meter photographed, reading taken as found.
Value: 14.6119 m³
